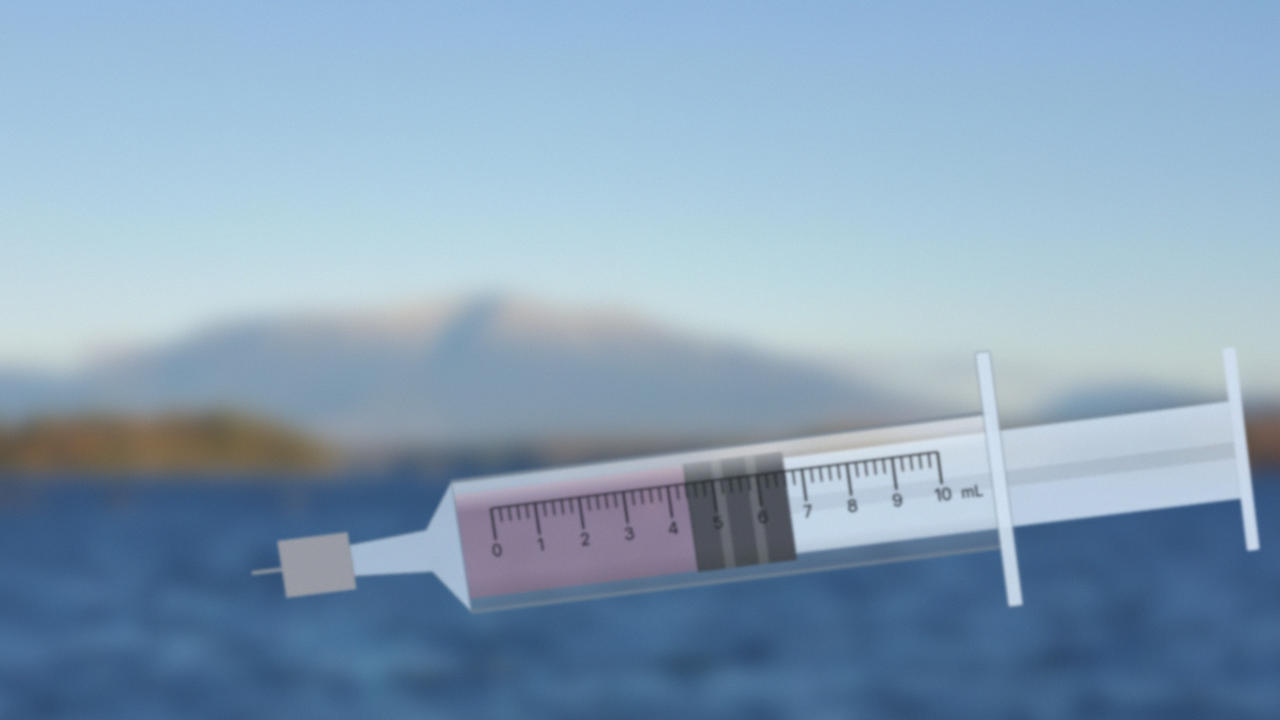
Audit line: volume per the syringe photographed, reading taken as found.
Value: 4.4 mL
